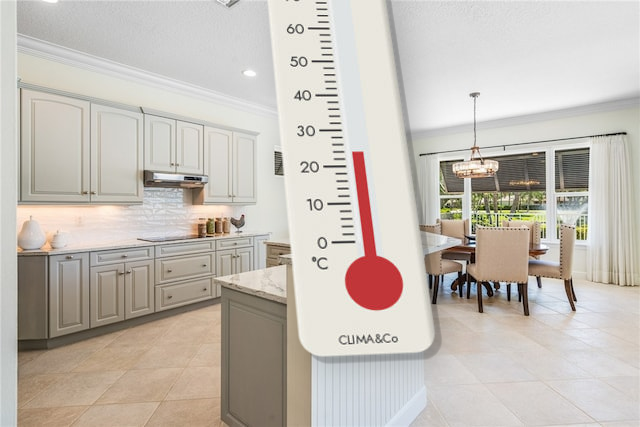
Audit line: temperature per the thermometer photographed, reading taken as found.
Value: 24 °C
